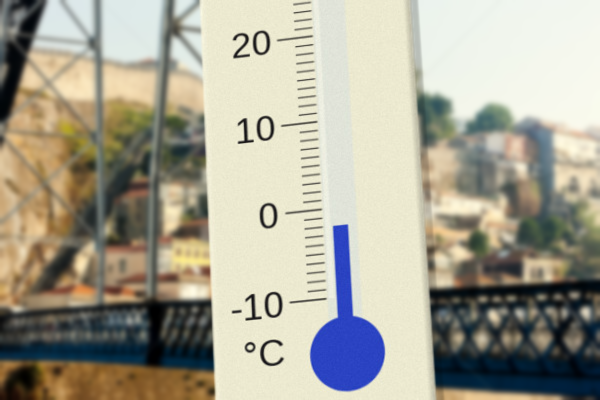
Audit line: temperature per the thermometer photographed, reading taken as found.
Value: -2 °C
